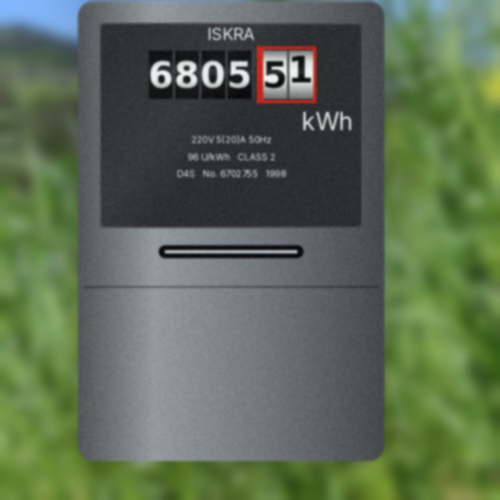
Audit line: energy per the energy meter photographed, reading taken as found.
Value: 6805.51 kWh
